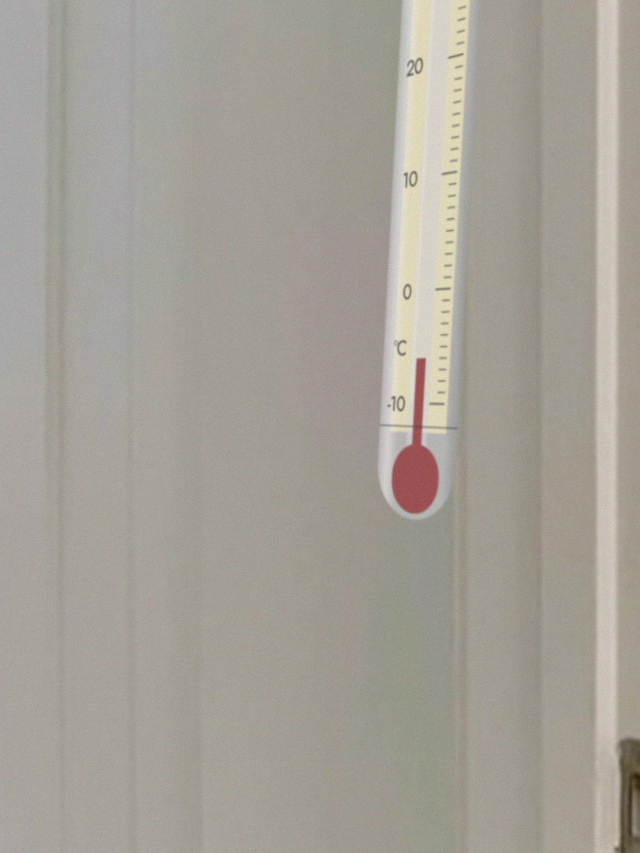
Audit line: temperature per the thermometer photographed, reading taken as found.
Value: -6 °C
